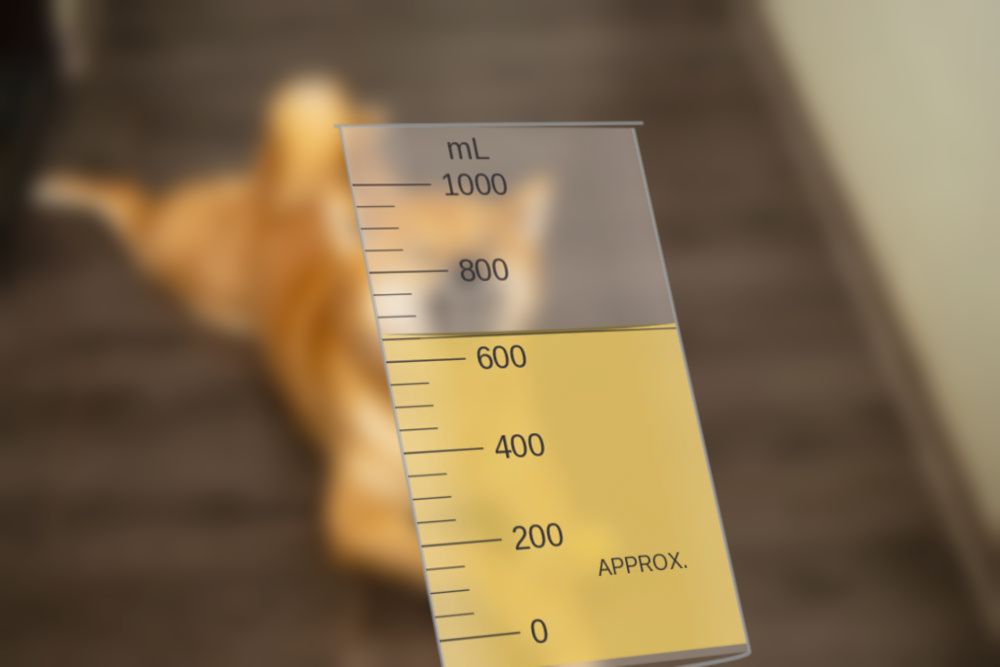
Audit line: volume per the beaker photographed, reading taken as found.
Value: 650 mL
